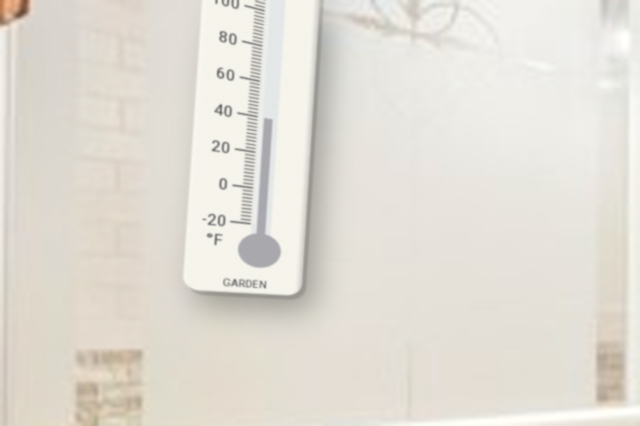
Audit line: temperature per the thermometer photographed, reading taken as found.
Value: 40 °F
